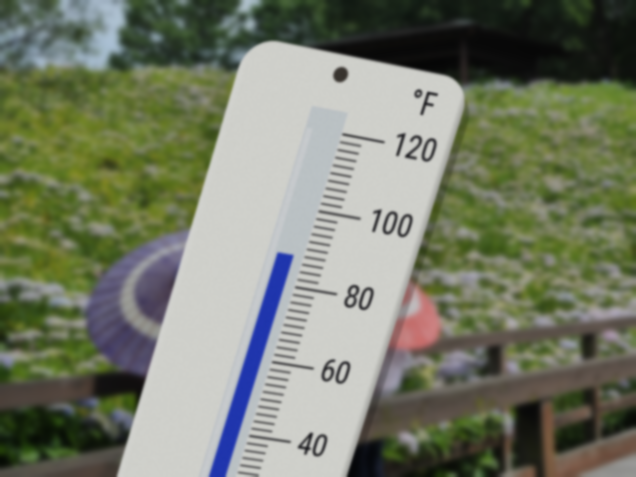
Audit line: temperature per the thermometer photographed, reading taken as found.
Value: 88 °F
